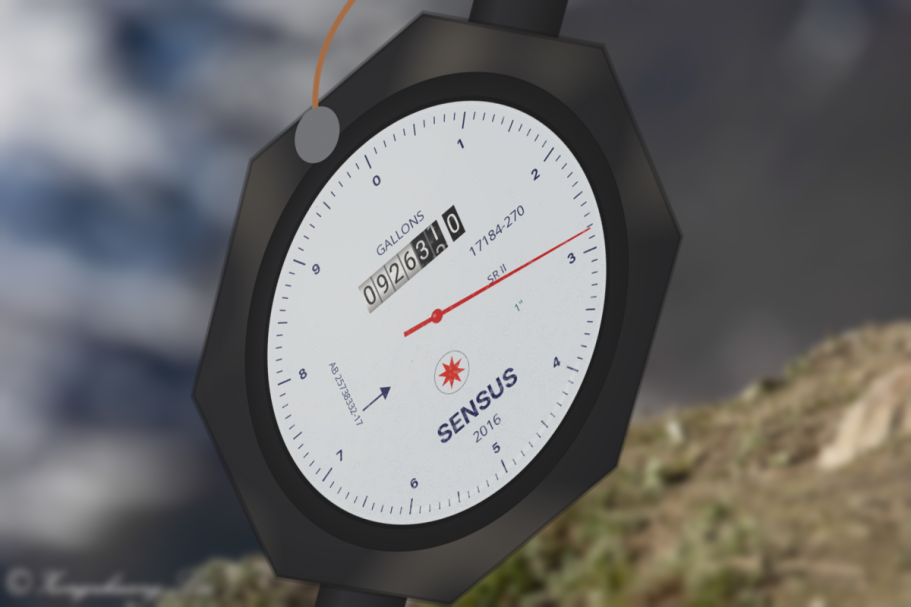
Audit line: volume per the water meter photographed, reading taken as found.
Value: 926312.8 gal
